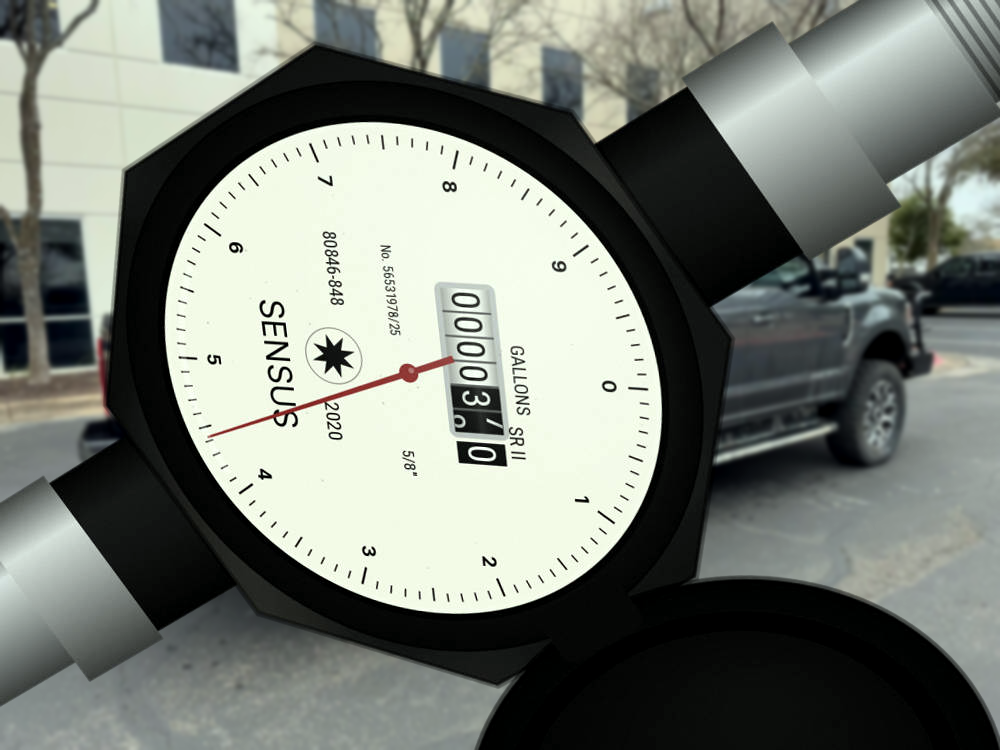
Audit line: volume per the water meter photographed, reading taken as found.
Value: 374.4 gal
